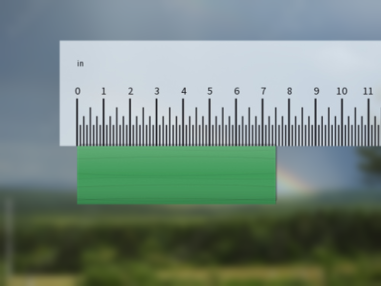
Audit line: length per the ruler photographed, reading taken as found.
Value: 7.5 in
